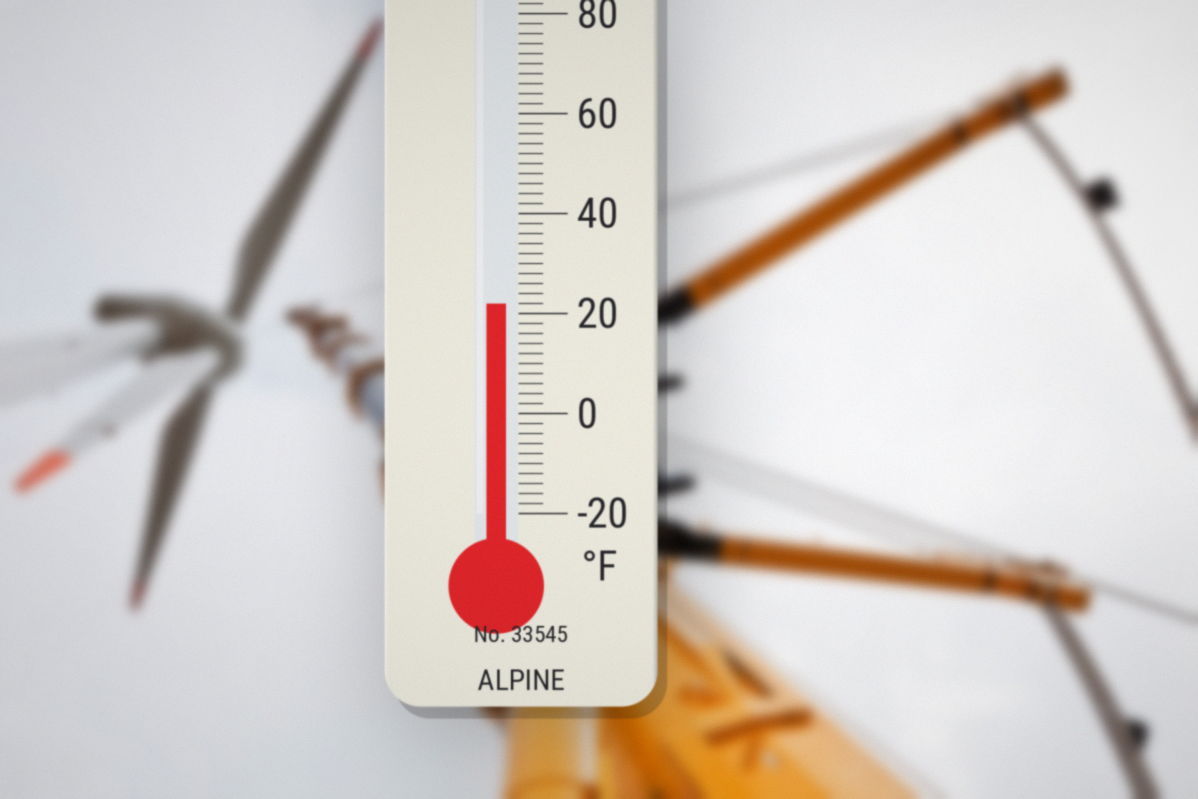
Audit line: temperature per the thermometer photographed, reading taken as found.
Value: 22 °F
